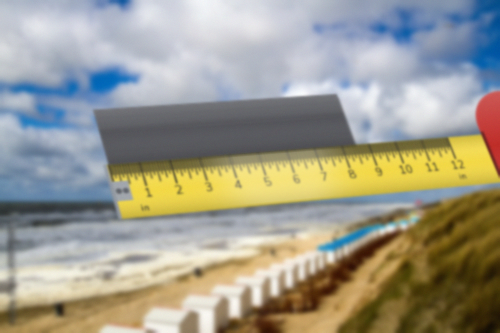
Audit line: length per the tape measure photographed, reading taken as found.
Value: 8.5 in
